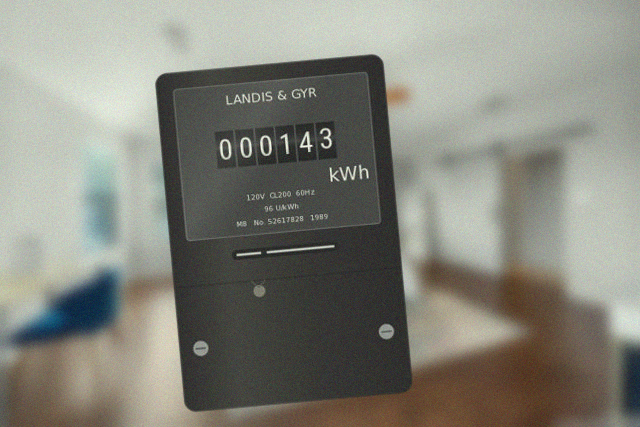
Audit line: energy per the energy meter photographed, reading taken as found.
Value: 143 kWh
